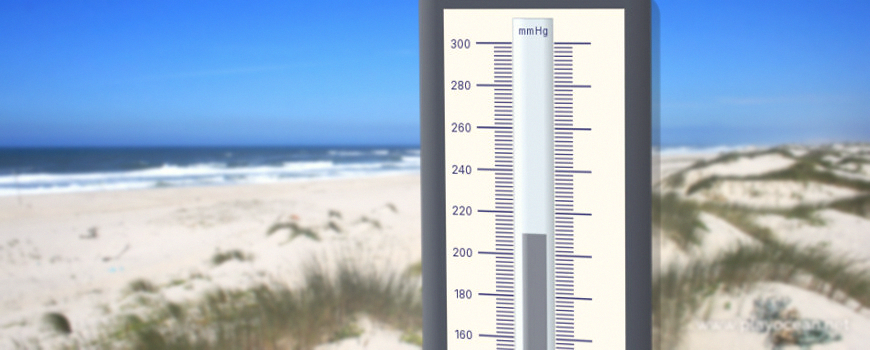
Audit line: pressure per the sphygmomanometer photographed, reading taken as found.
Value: 210 mmHg
